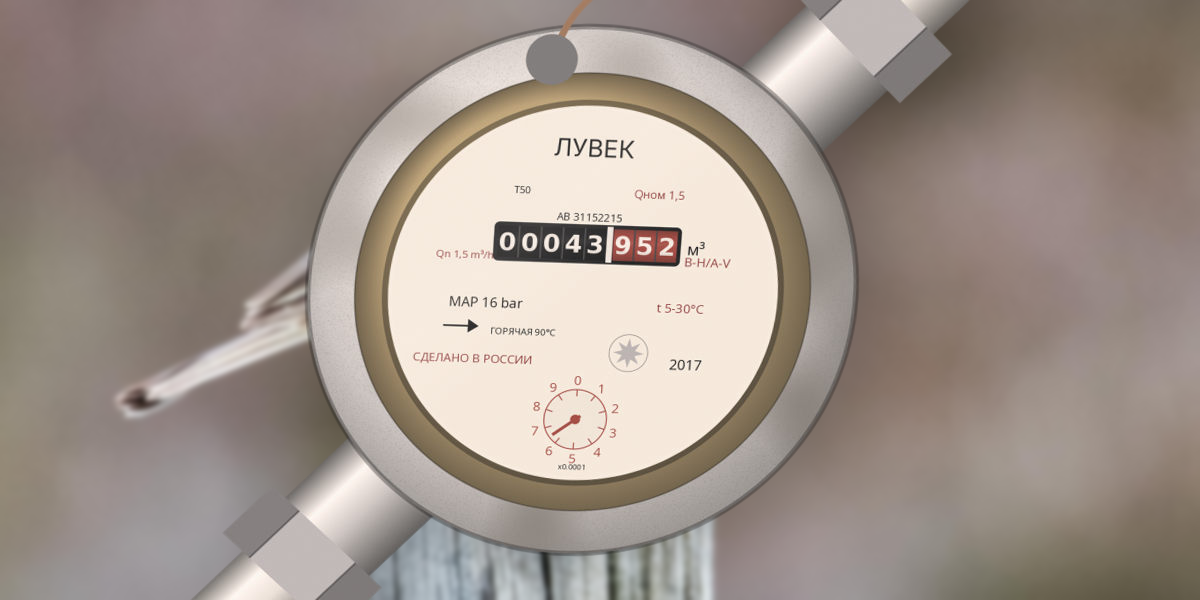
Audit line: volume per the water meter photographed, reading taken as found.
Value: 43.9526 m³
